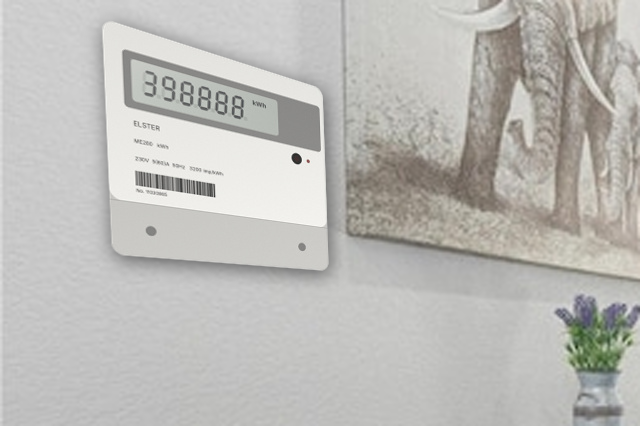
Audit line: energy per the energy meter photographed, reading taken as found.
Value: 398888 kWh
